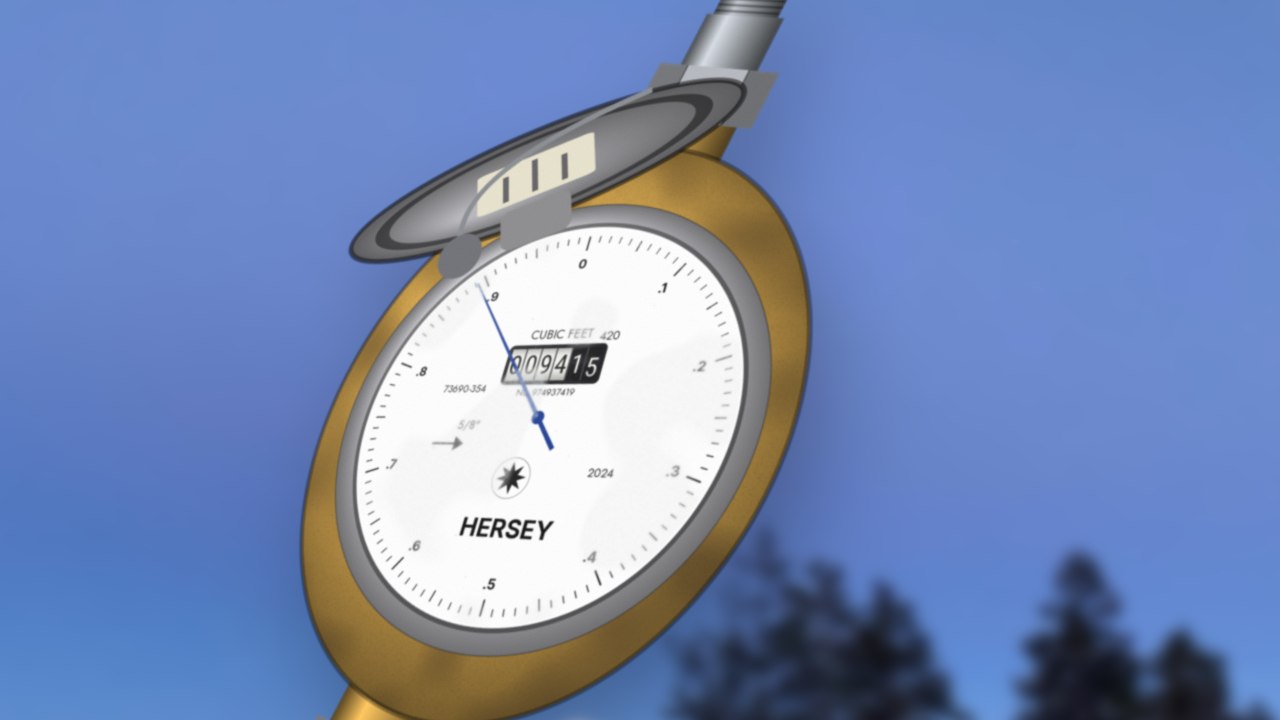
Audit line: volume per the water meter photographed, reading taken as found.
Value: 9414.89 ft³
